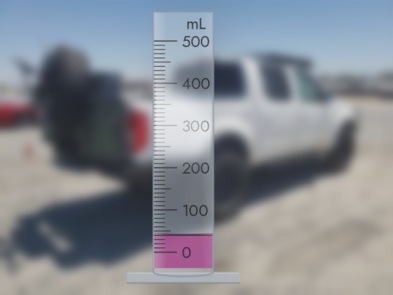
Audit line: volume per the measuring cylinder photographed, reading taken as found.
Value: 40 mL
